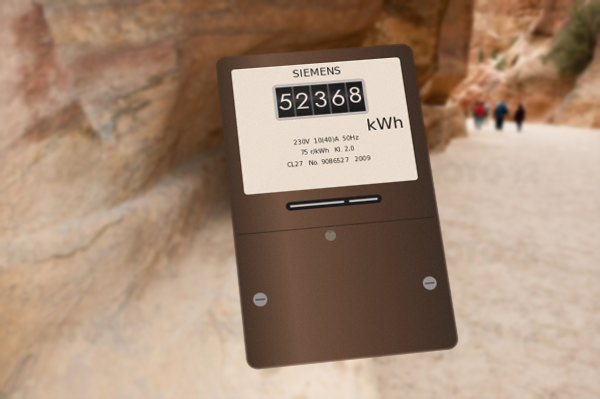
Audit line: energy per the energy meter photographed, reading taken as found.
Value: 52368 kWh
